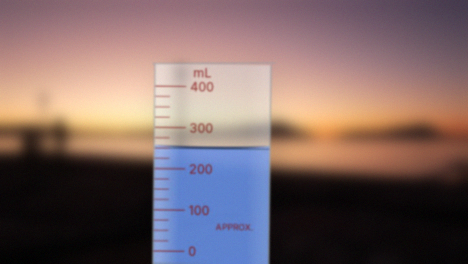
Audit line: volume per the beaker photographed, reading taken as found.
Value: 250 mL
